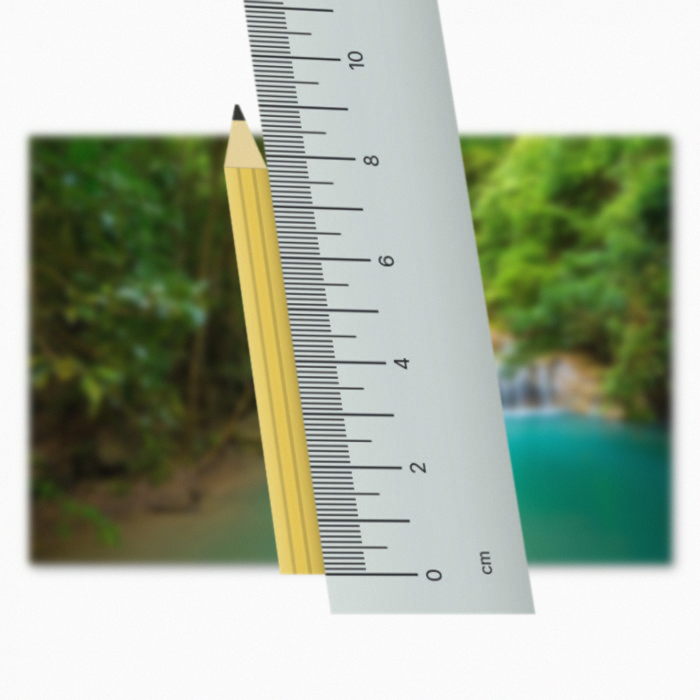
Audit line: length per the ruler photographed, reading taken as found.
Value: 9 cm
